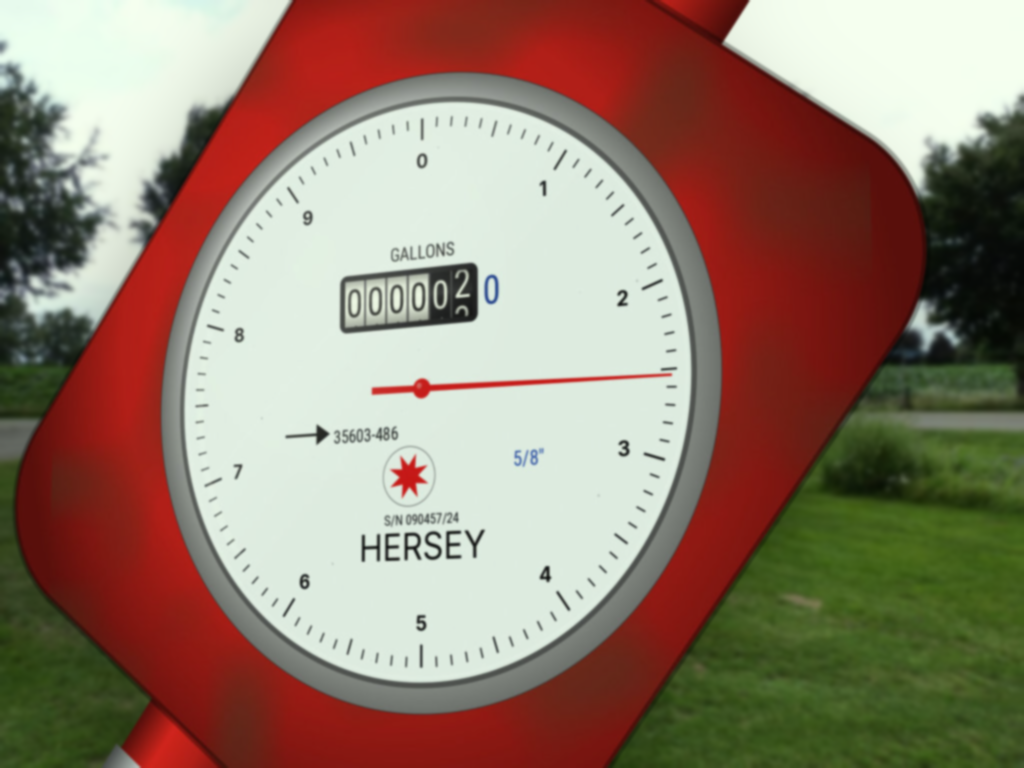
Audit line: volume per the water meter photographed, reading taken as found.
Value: 22.5 gal
